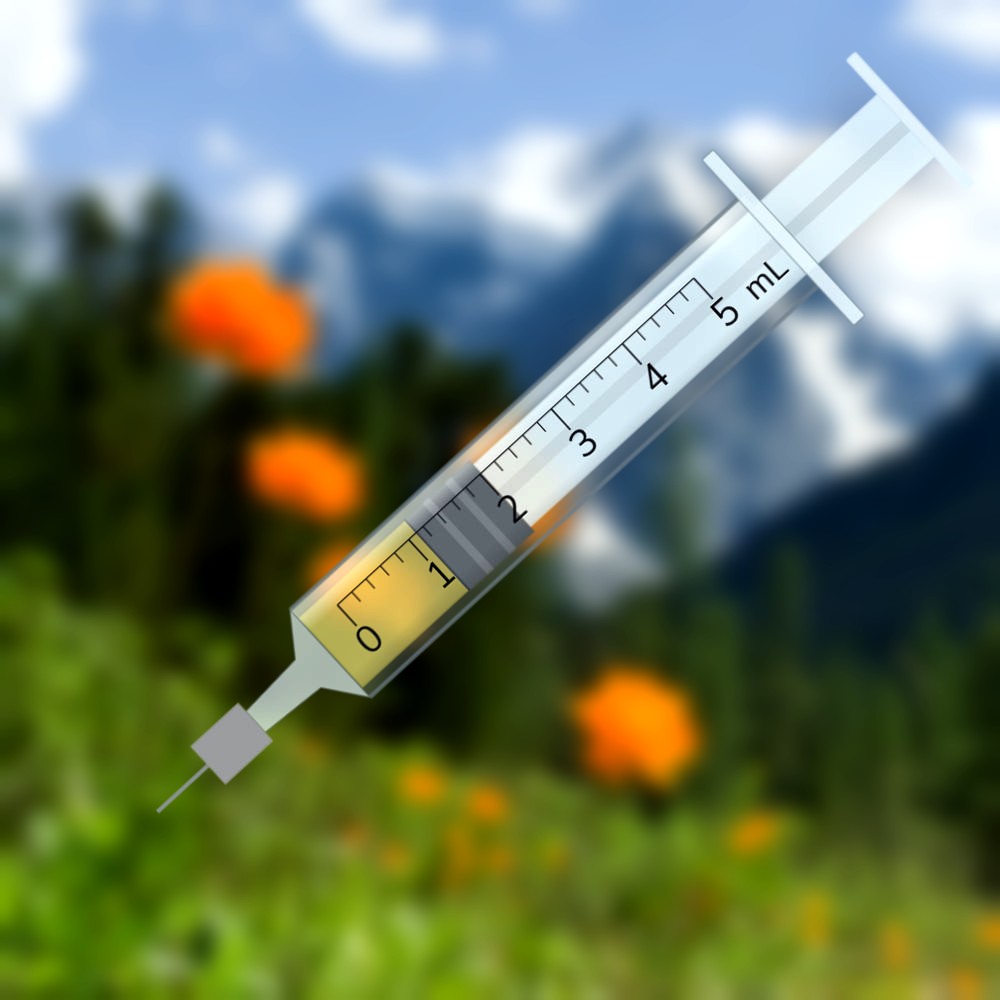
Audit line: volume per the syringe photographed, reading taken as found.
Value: 1.1 mL
